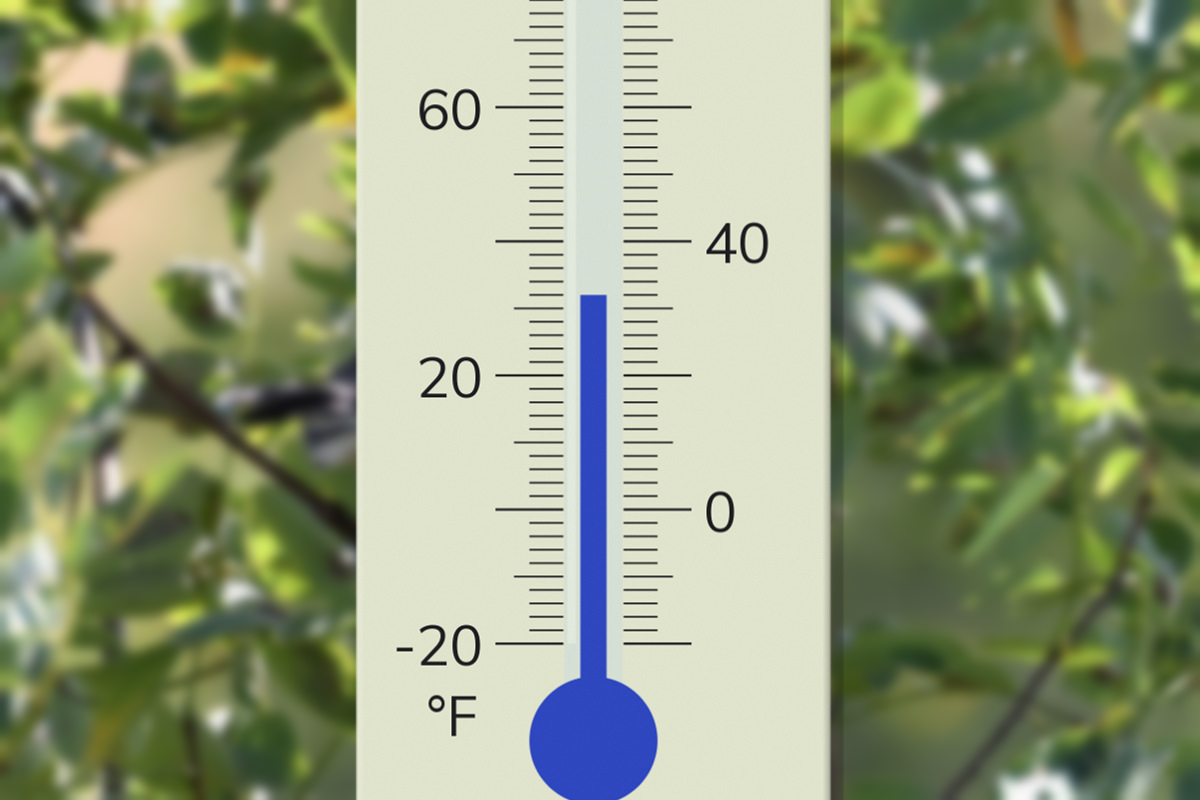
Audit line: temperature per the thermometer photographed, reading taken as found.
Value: 32 °F
